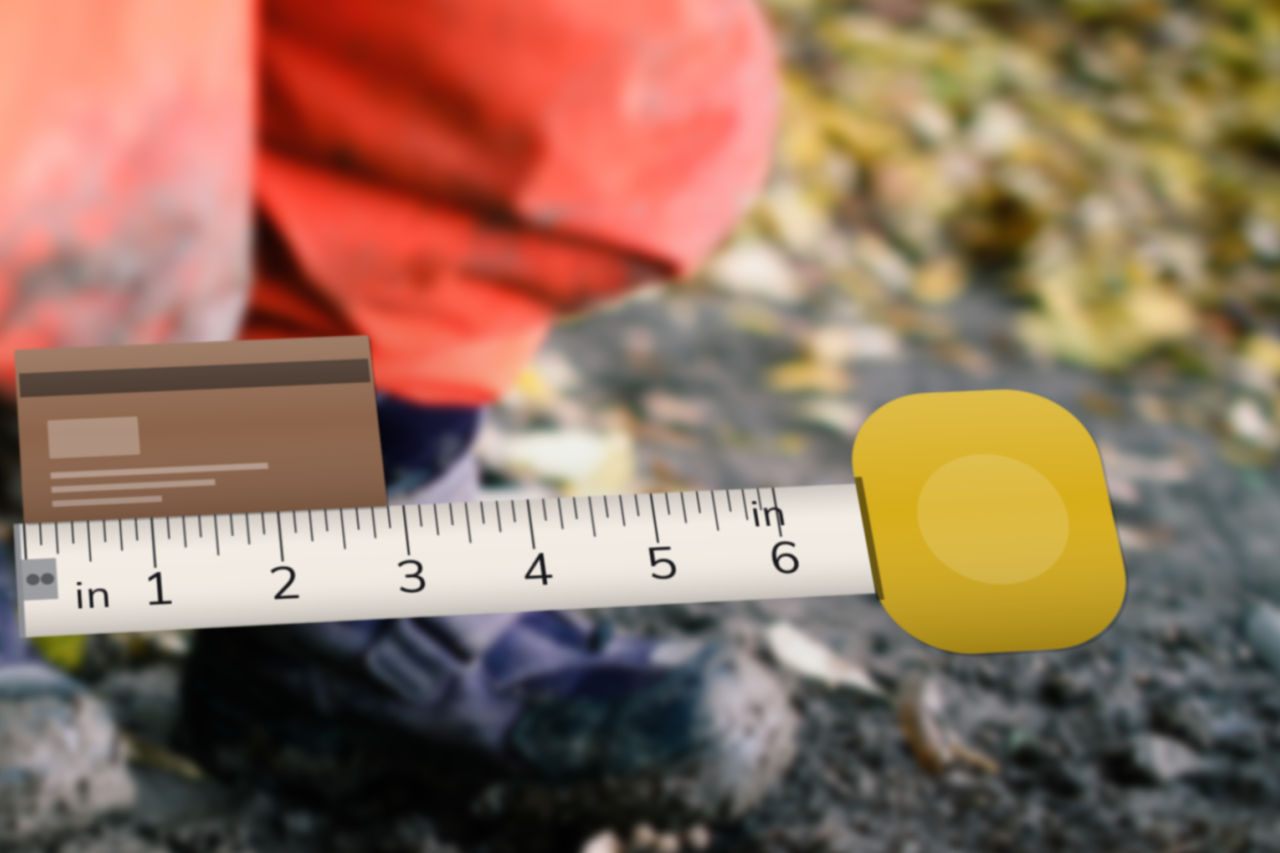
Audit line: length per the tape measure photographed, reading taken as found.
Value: 2.875 in
